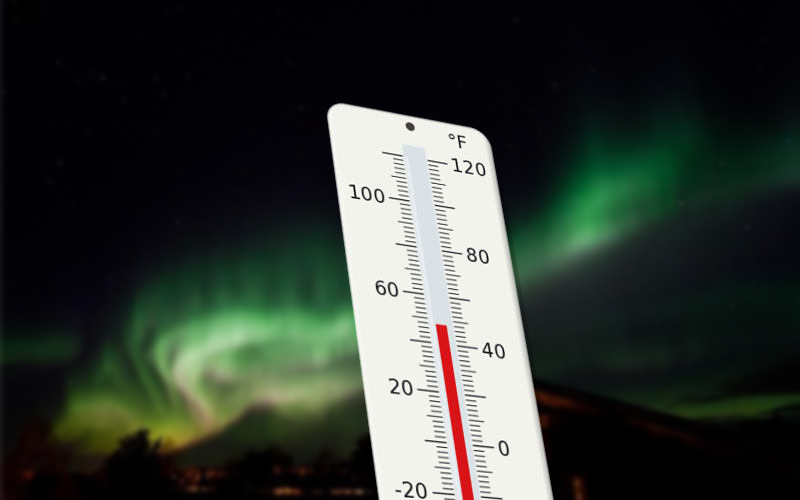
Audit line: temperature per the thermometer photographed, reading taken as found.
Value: 48 °F
